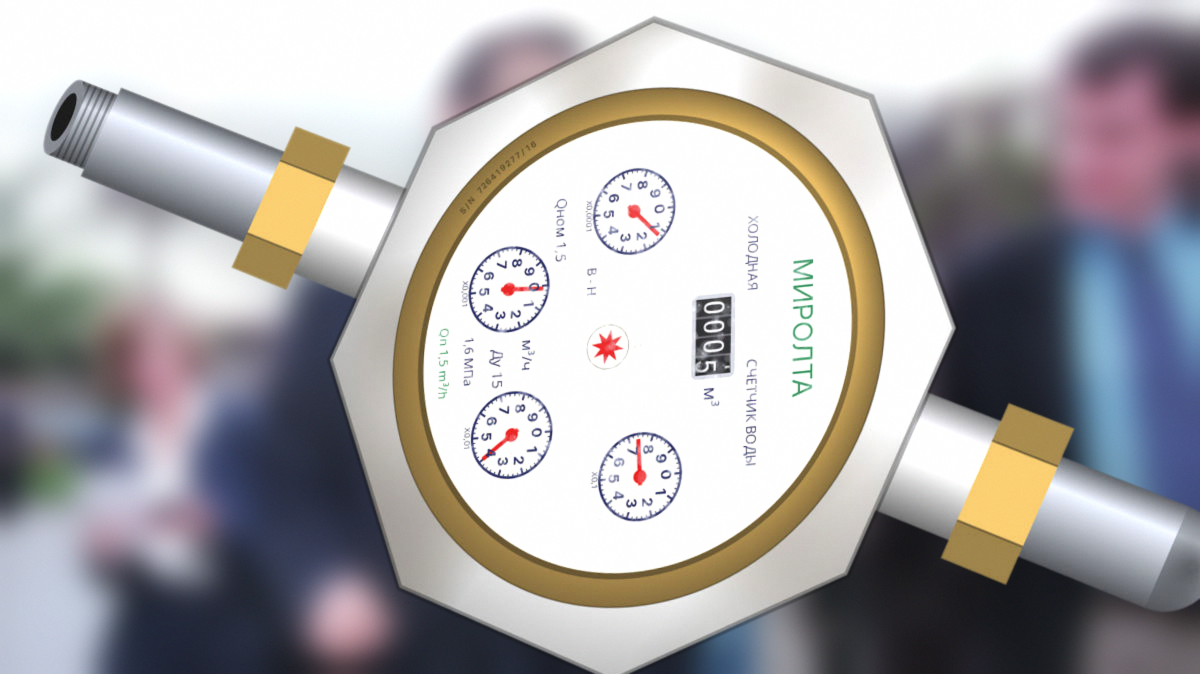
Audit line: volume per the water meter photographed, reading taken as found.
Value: 4.7401 m³
